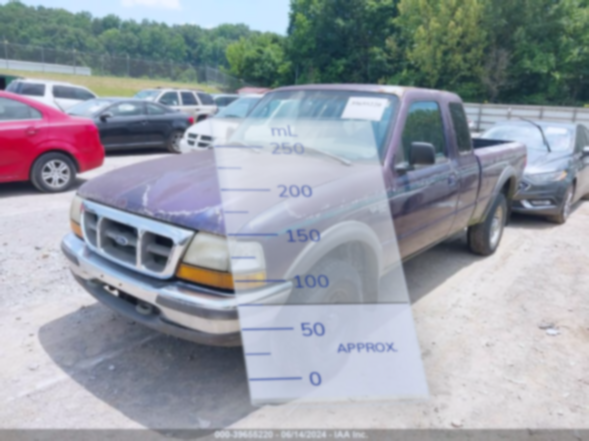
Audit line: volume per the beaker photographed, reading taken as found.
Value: 75 mL
